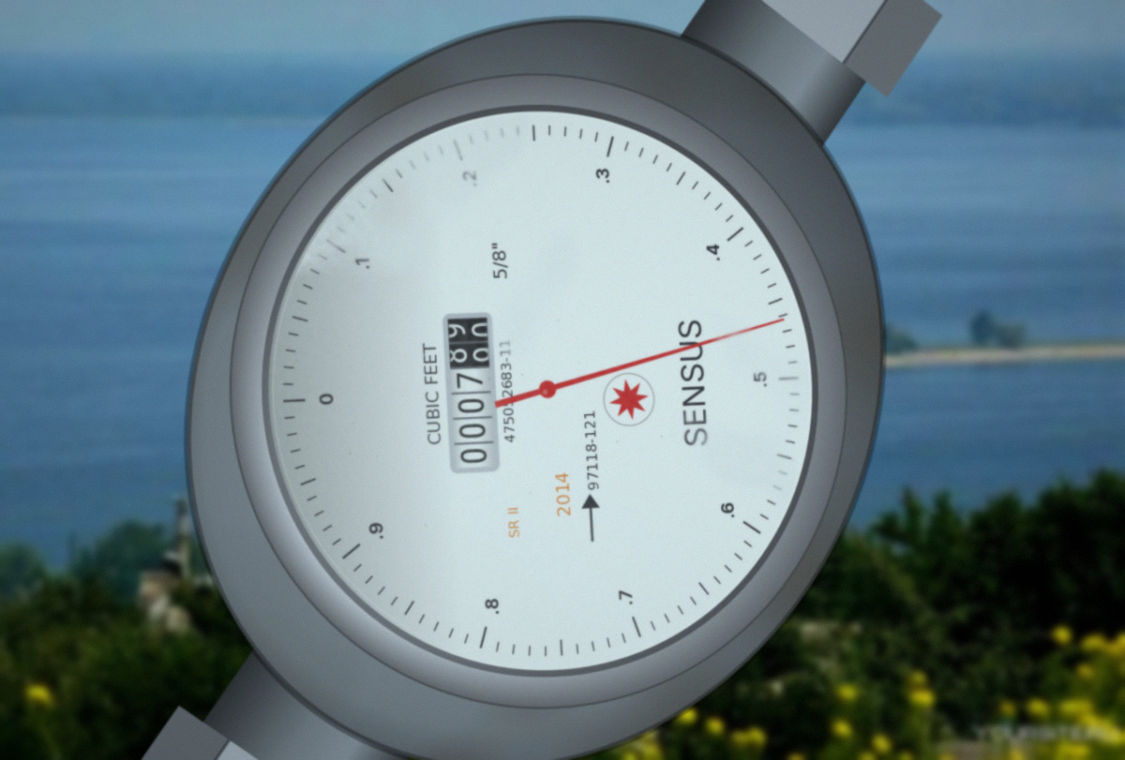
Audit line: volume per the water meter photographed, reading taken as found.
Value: 789.46 ft³
